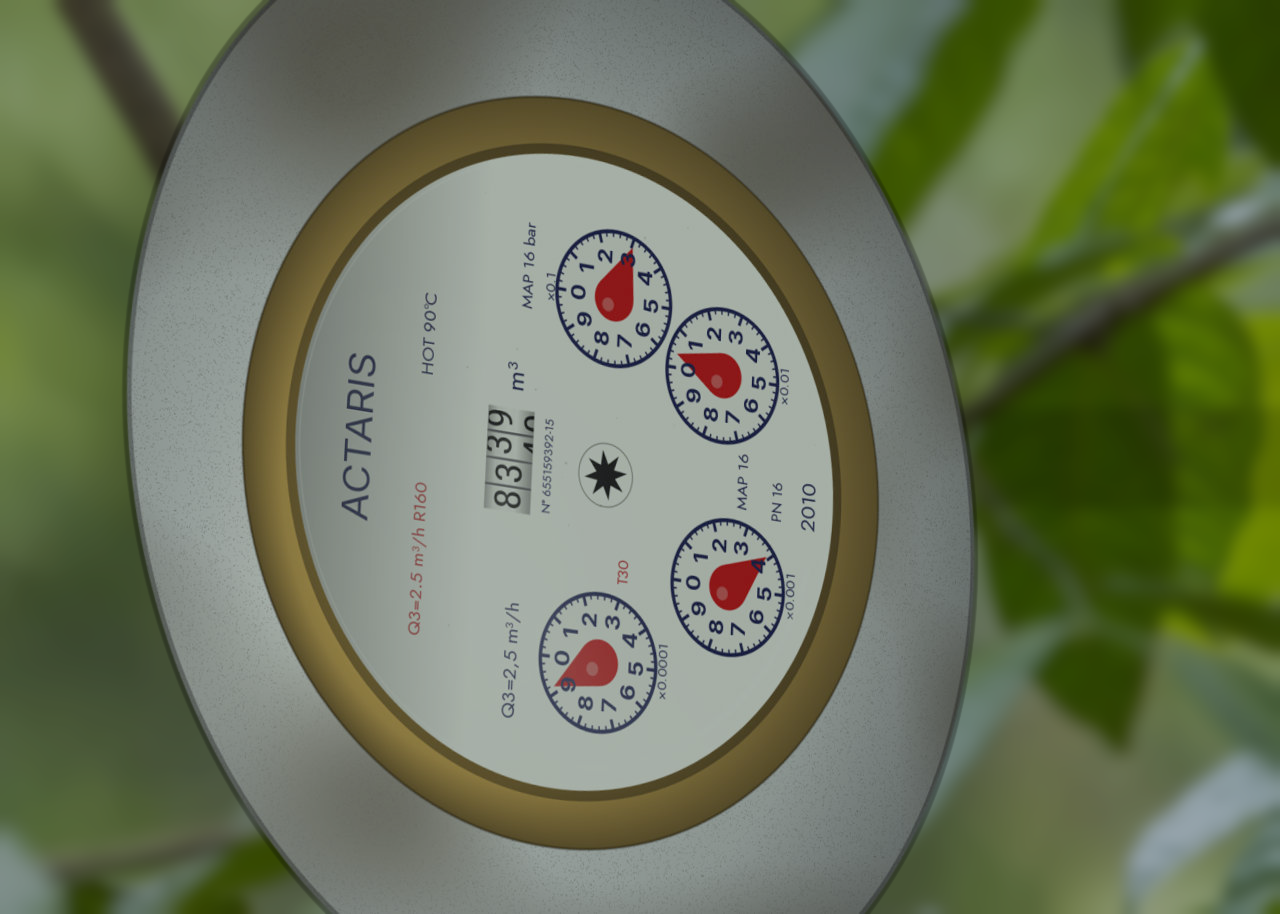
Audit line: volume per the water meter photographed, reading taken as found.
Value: 8339.3039 m³
